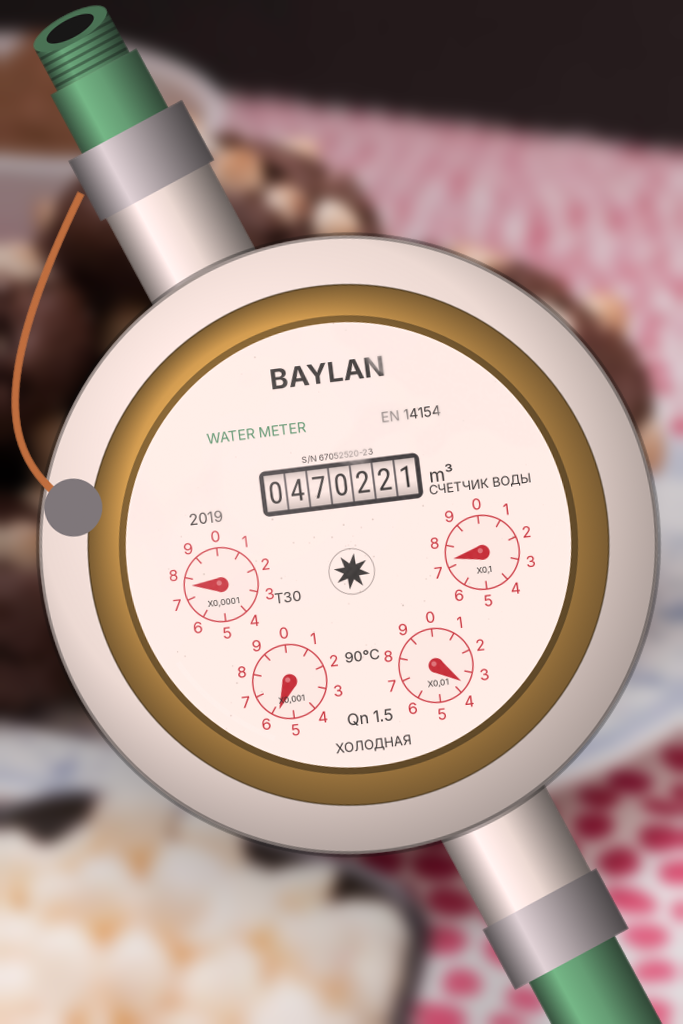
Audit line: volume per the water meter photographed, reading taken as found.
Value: 470221.7357 m³
